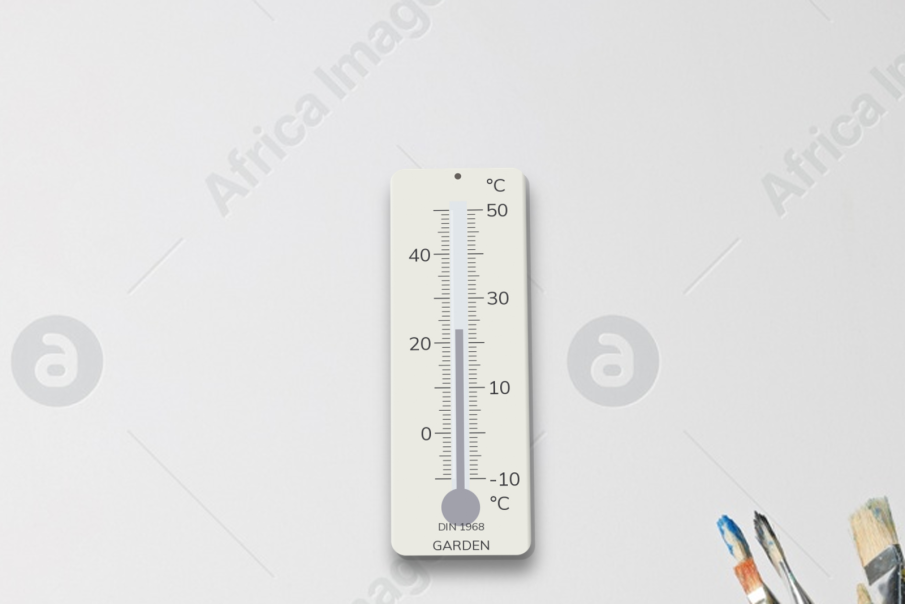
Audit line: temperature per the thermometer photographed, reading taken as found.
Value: 23 °C
